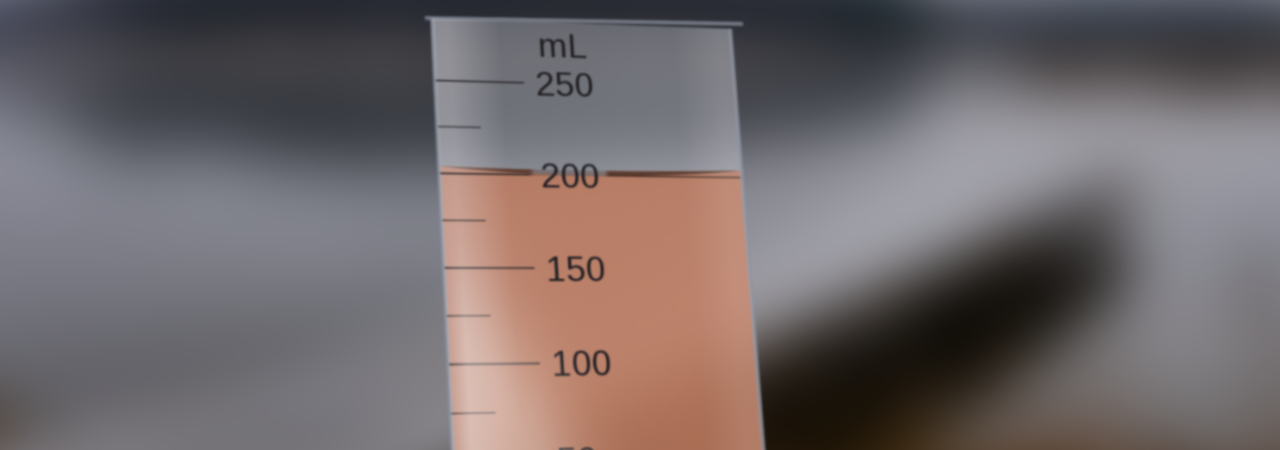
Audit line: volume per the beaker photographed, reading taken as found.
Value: 200 mL
